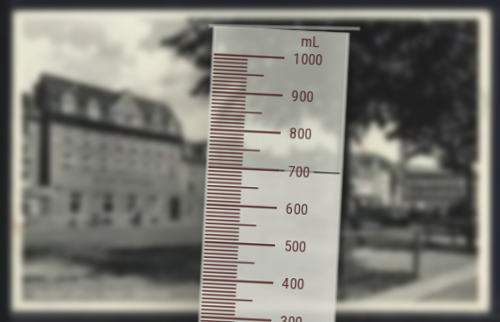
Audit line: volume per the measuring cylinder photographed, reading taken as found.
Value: 700 mL
